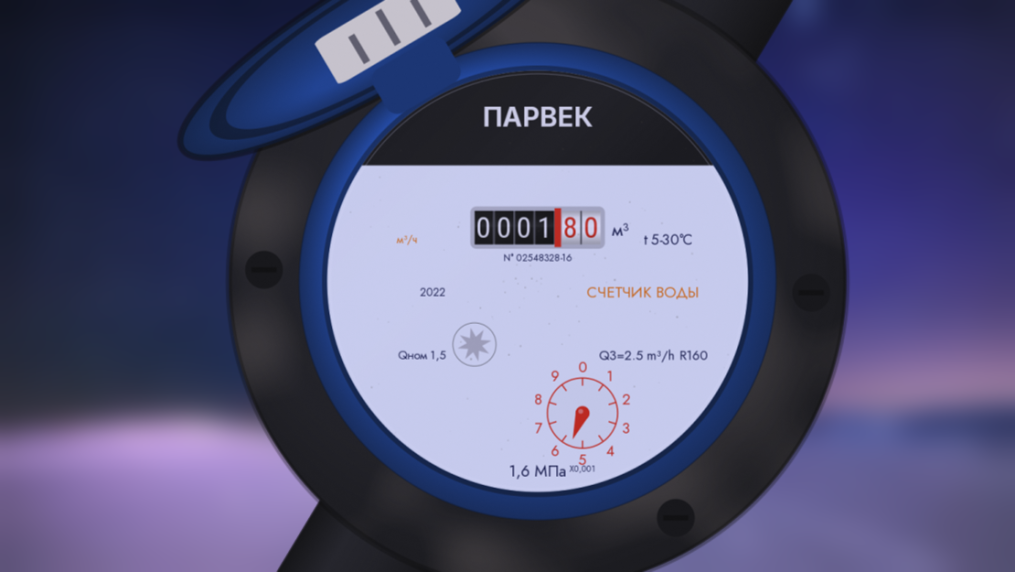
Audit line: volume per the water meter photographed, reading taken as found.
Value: 1.805 m³
